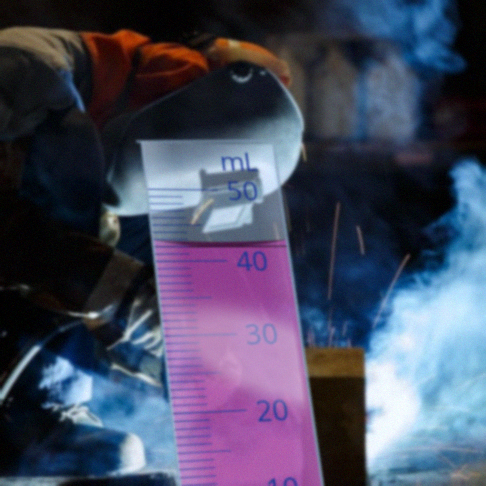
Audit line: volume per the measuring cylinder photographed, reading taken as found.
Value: 42 mL
